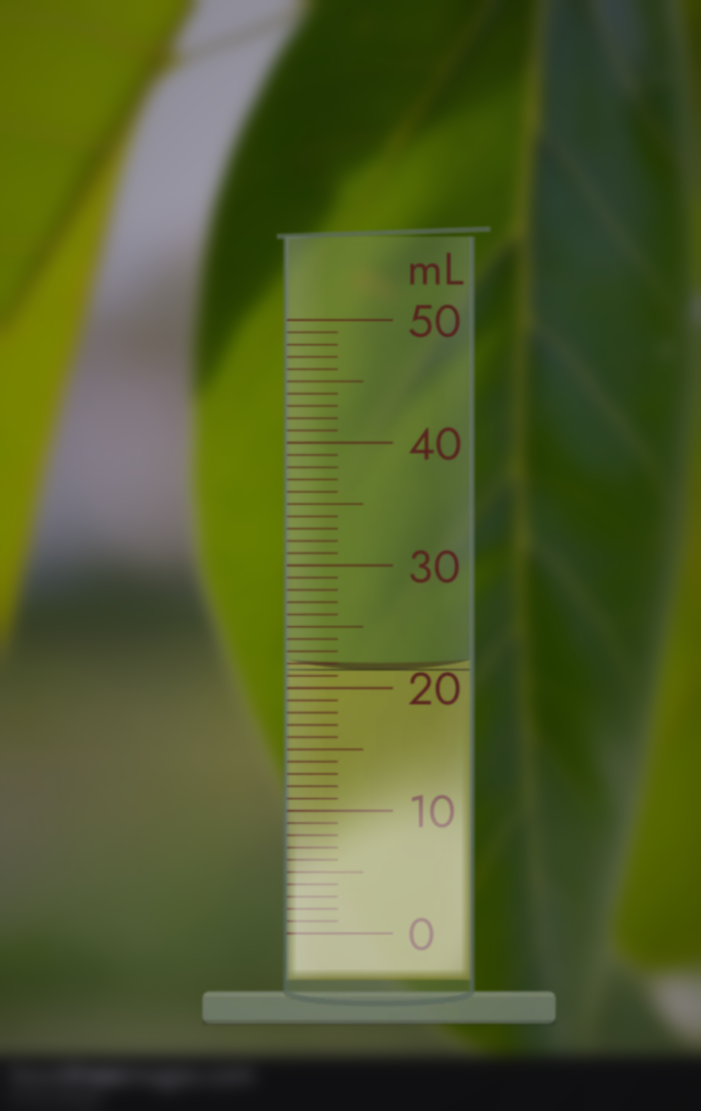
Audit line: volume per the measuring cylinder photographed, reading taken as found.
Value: 21.5 mL
